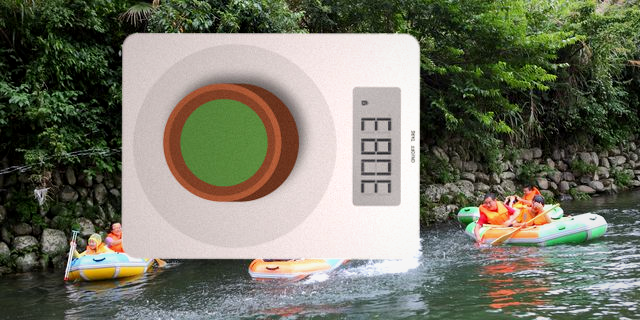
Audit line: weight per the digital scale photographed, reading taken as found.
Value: 3083 g
